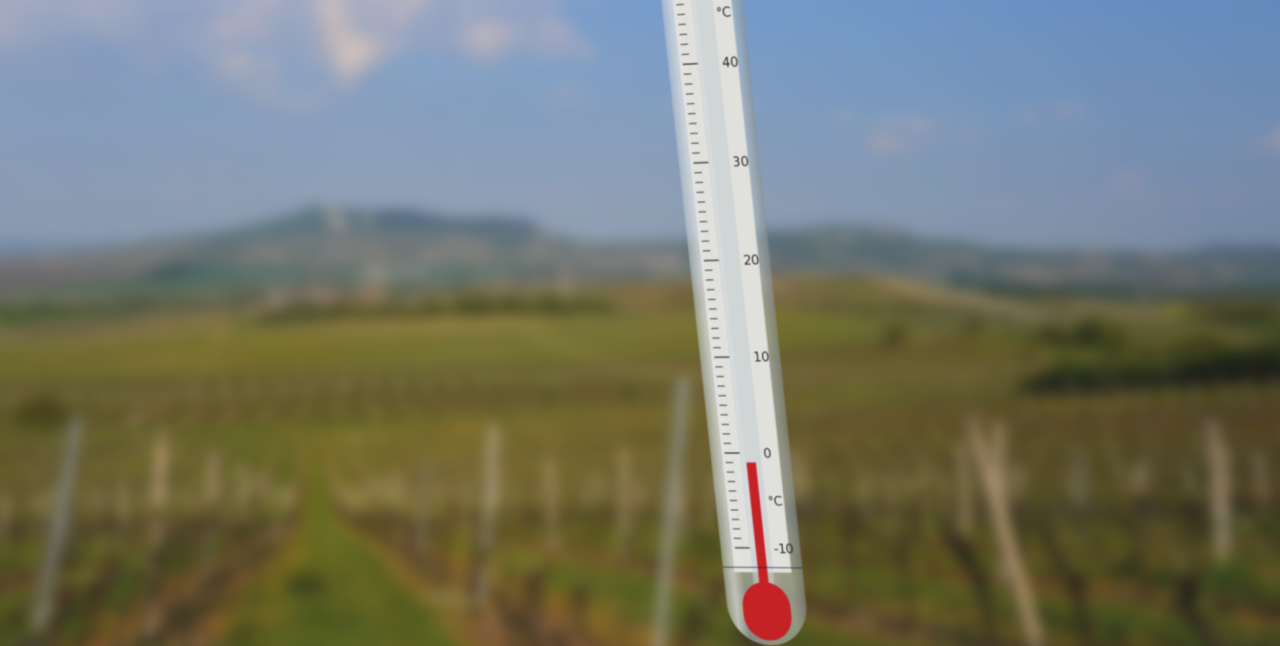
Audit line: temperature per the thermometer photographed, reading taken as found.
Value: -1 °C
